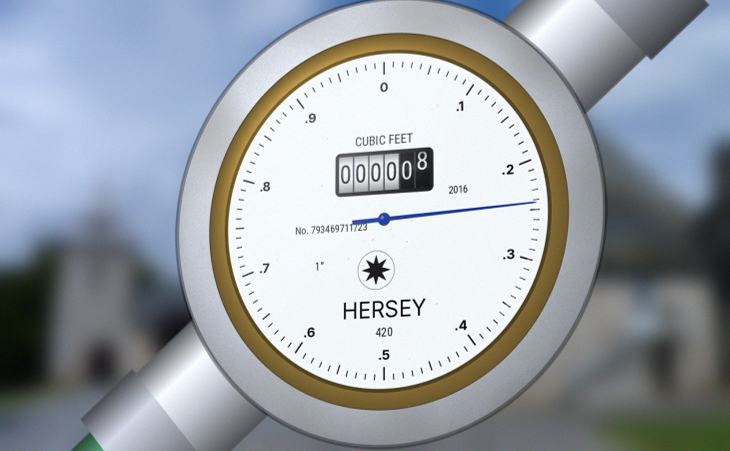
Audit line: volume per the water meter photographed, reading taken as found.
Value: 8.24 ft³
